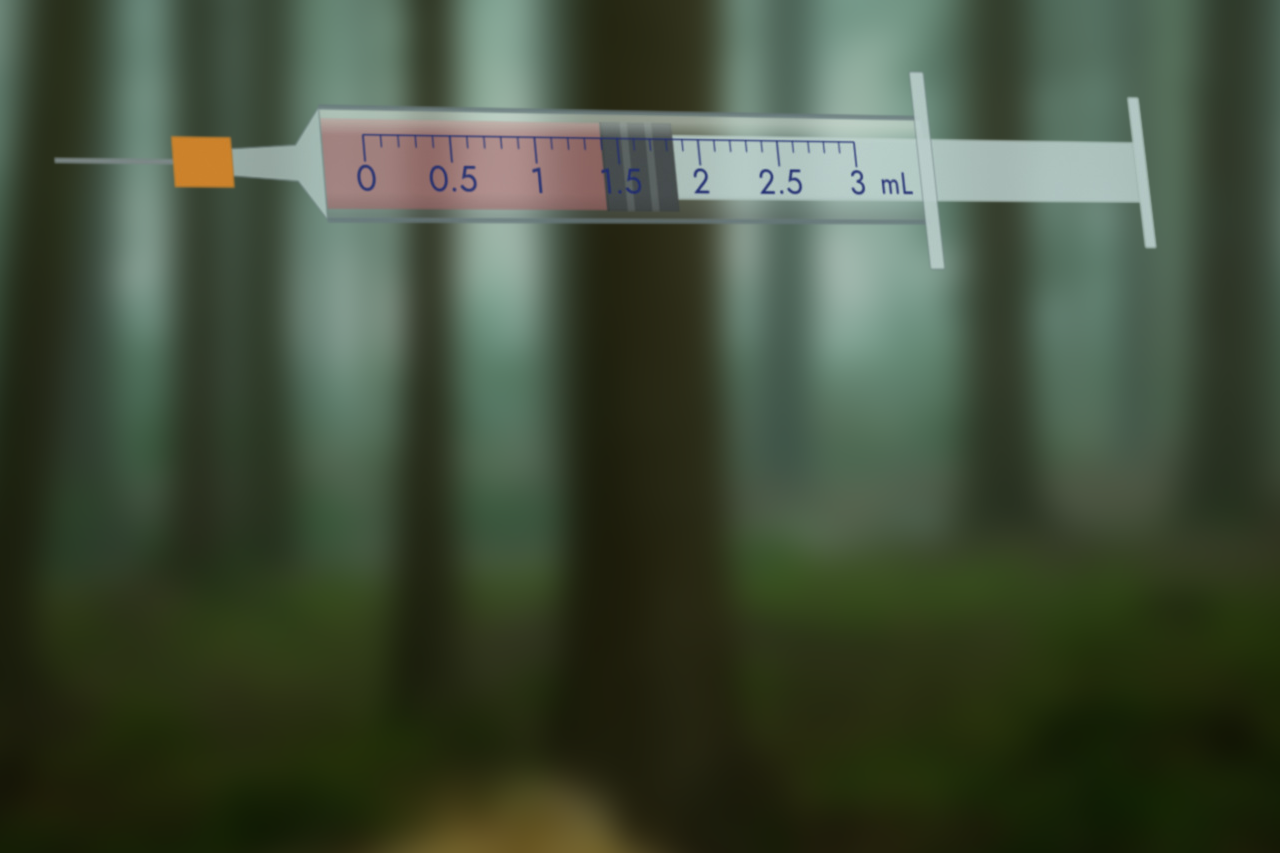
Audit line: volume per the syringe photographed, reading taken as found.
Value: 1.4 mL
